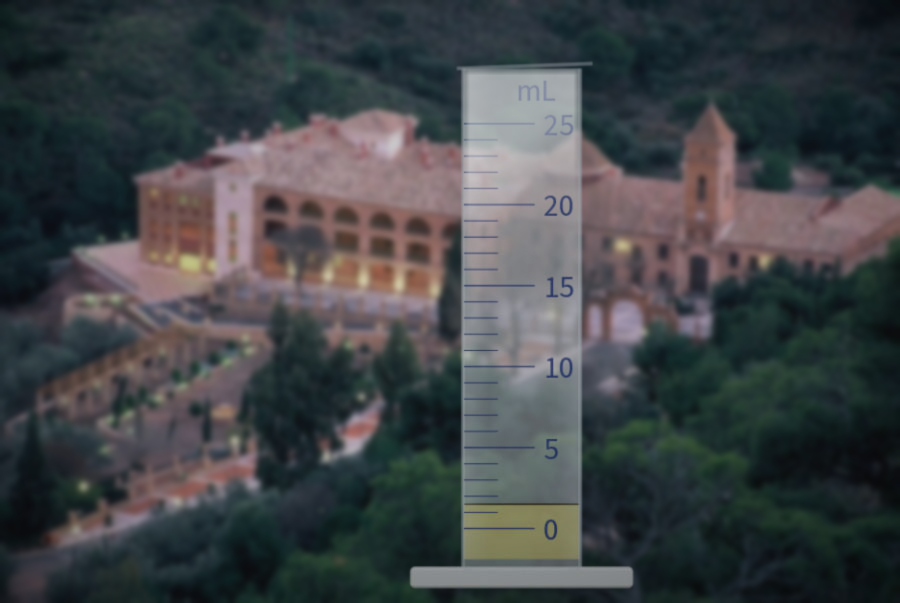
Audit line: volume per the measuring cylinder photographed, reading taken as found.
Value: 1.5 mL
